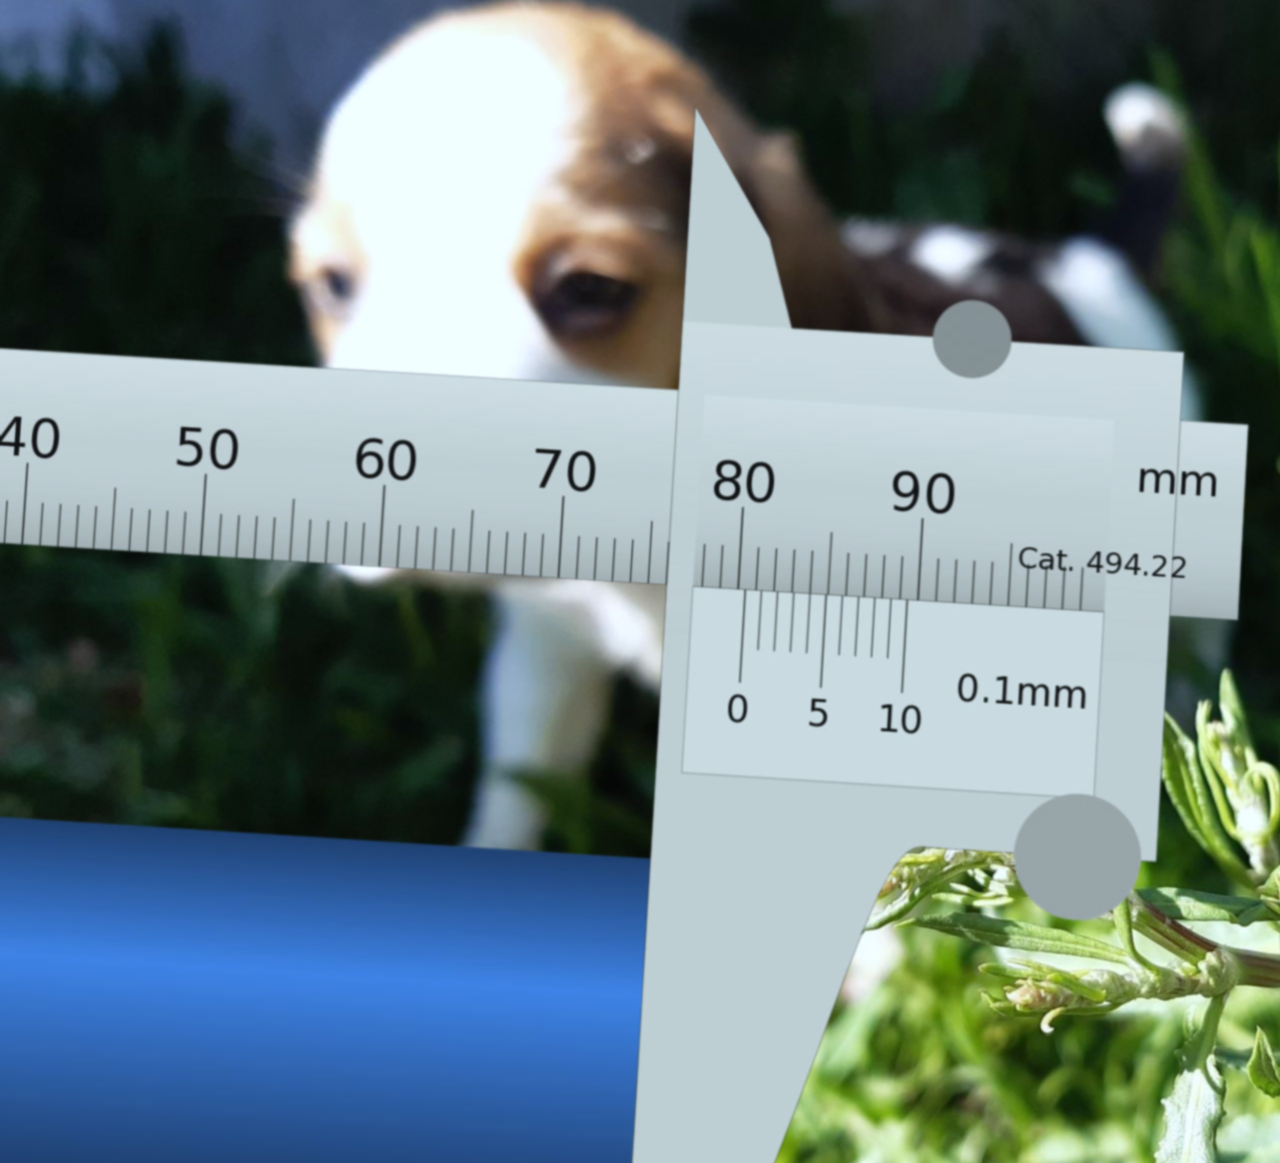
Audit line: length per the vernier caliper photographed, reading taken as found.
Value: 80.4 mm
